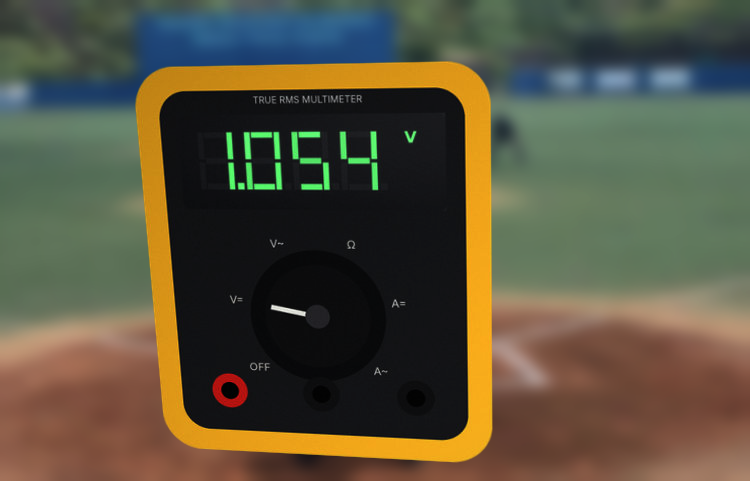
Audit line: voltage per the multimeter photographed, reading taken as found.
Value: 1.054 V
